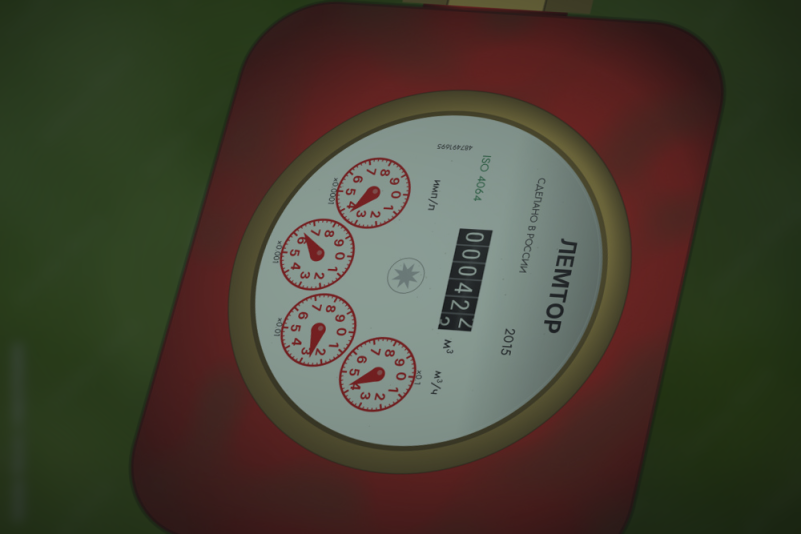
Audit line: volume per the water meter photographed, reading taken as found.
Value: 422.4263 m³
